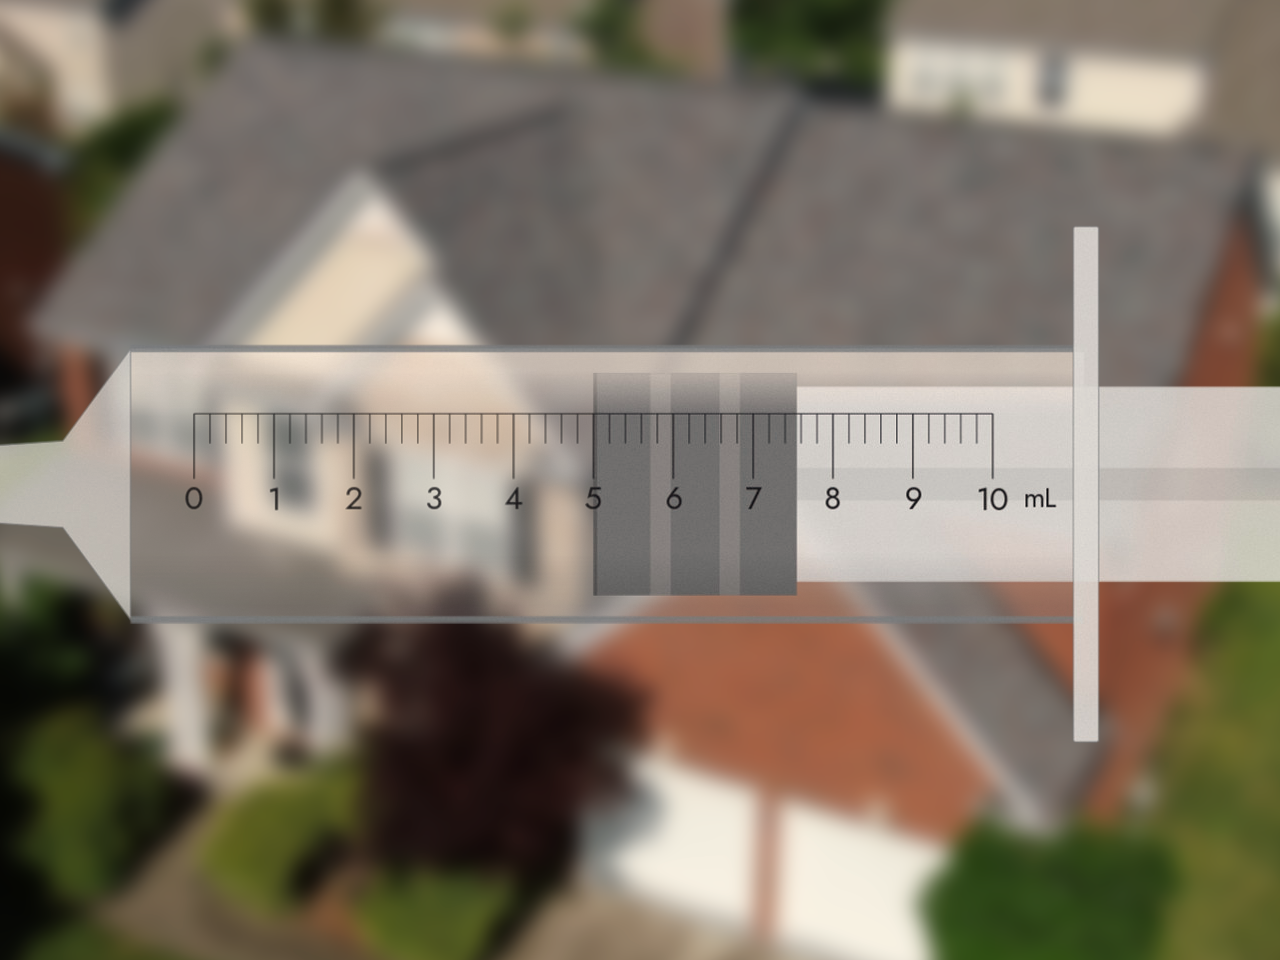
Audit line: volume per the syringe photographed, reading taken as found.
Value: 5 mL
